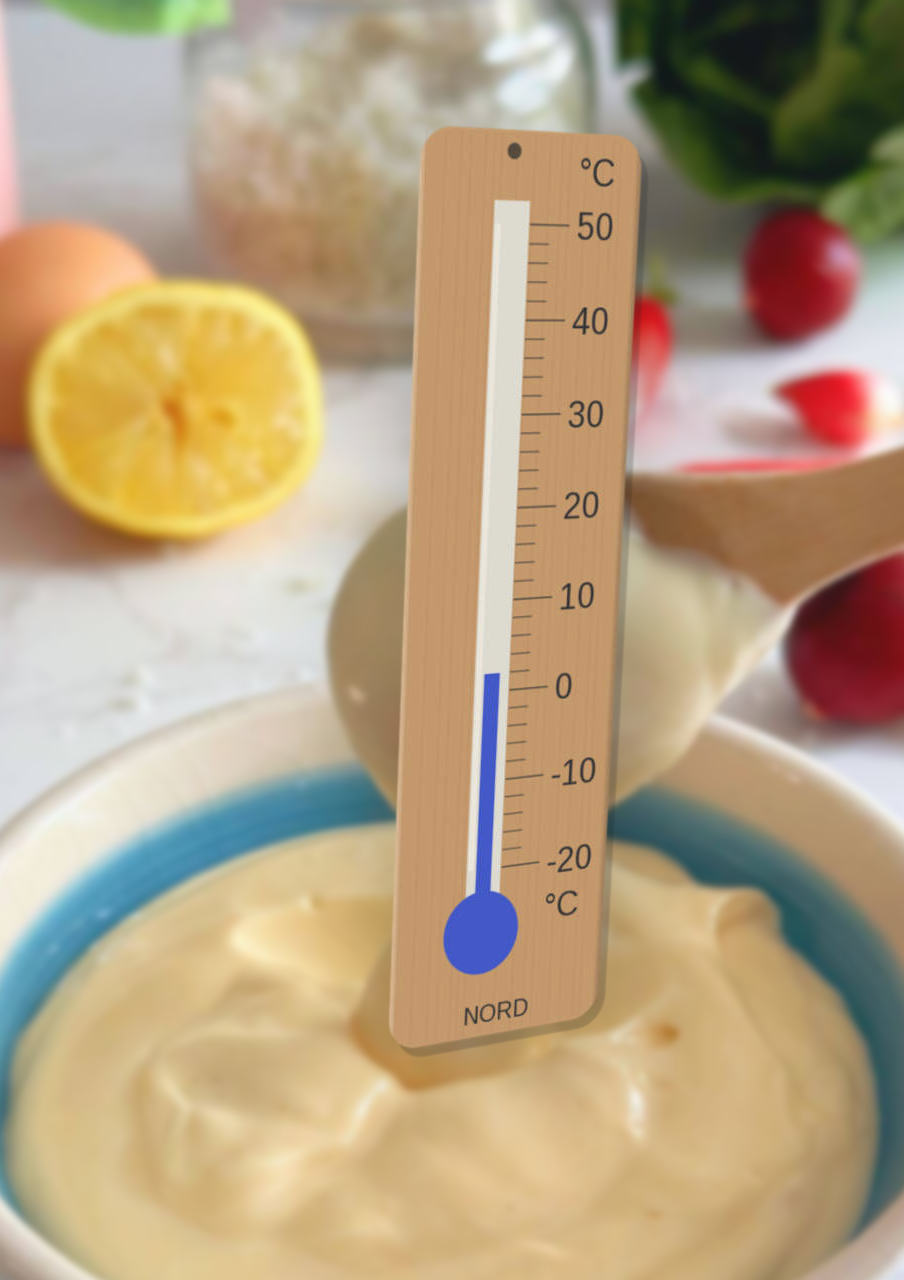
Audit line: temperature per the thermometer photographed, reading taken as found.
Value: 2 °C
